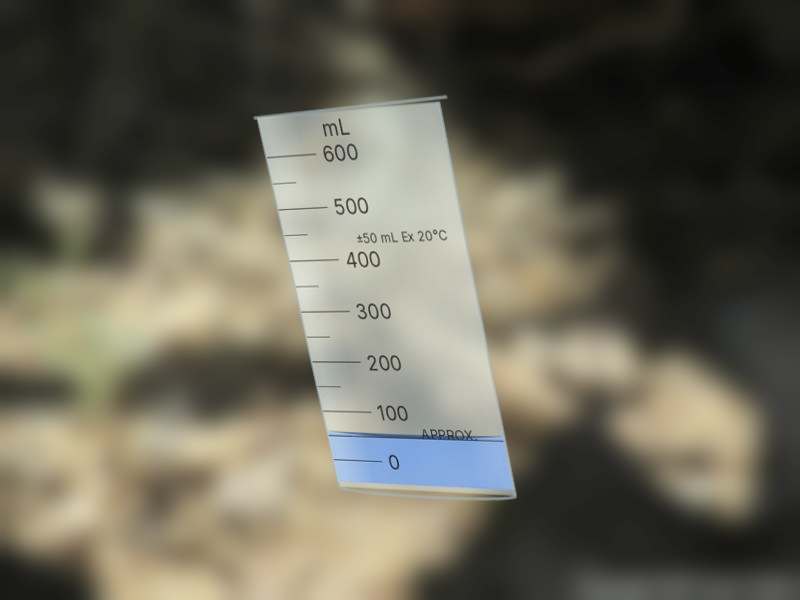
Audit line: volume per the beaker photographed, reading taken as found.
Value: 50 mL
